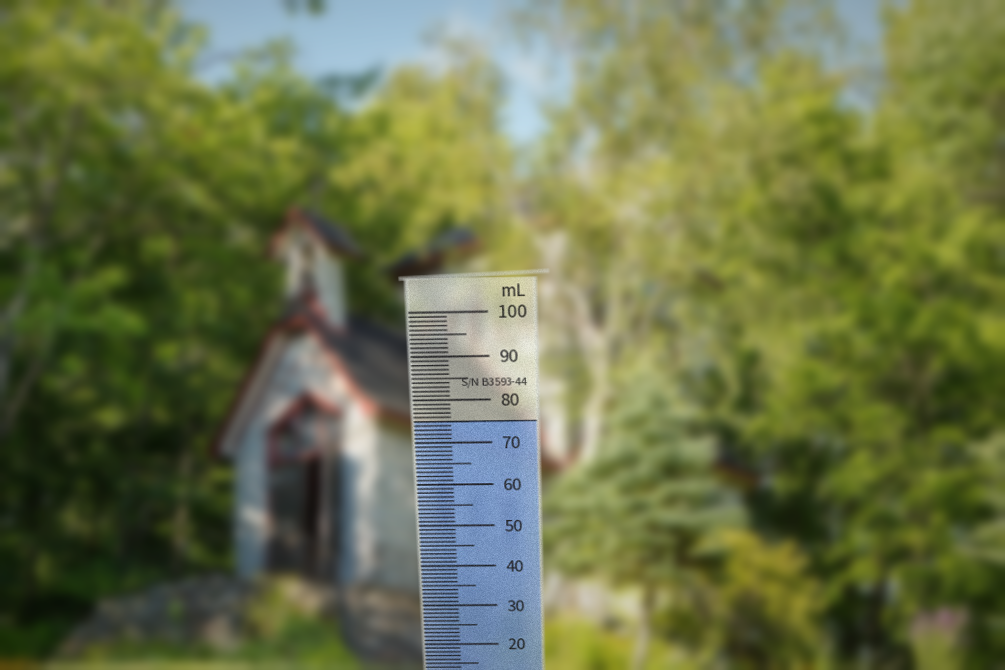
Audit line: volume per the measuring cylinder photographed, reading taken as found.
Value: 75 mL
